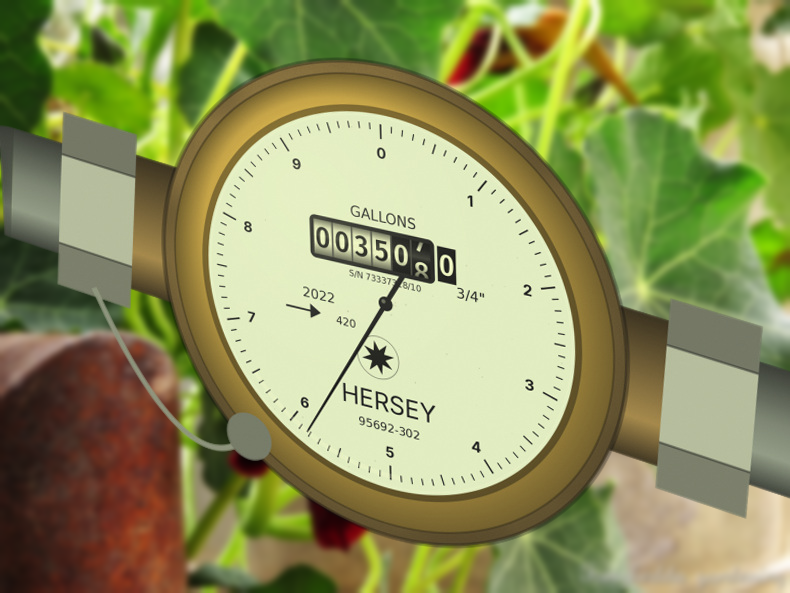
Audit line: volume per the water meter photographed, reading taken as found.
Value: 35075.8 gal
